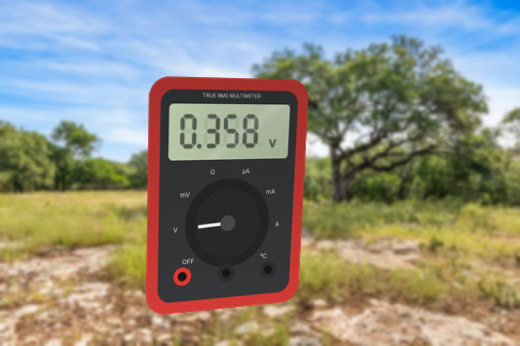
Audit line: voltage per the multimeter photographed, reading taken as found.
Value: 0.358 V
